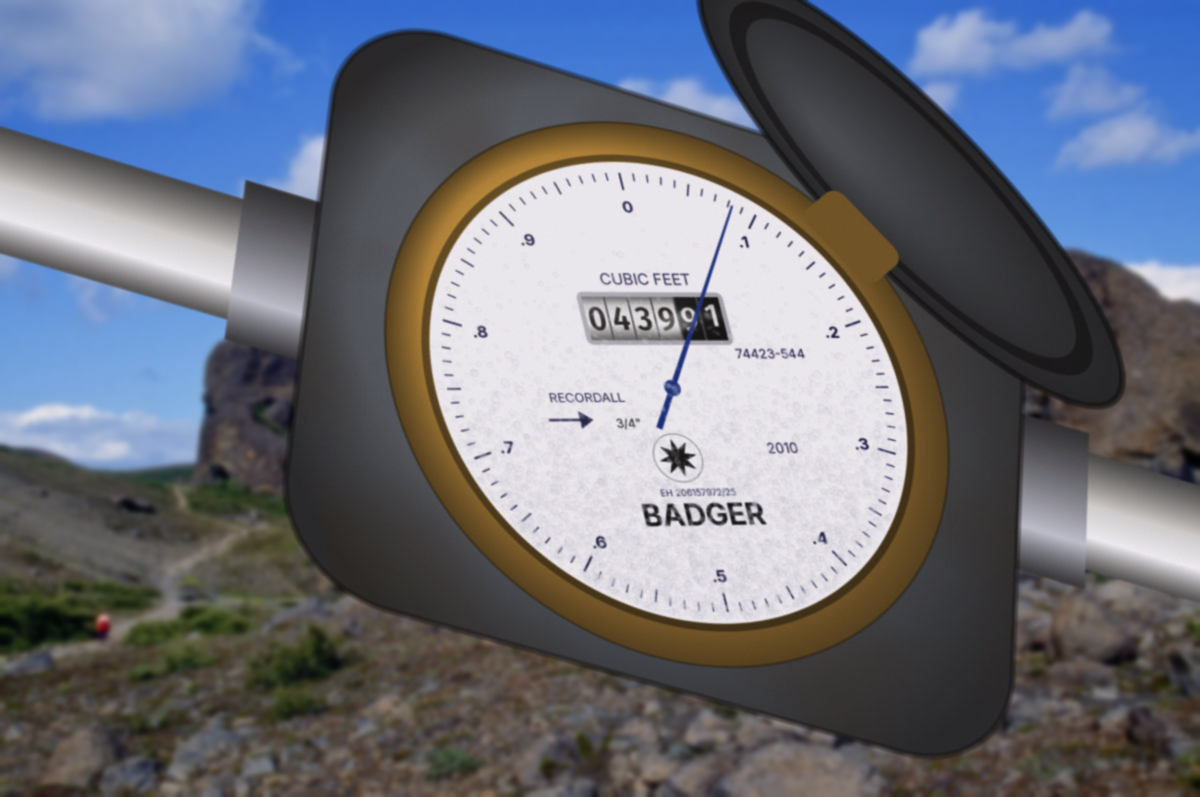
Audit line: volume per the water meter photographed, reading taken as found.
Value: 43991.08 ft³
